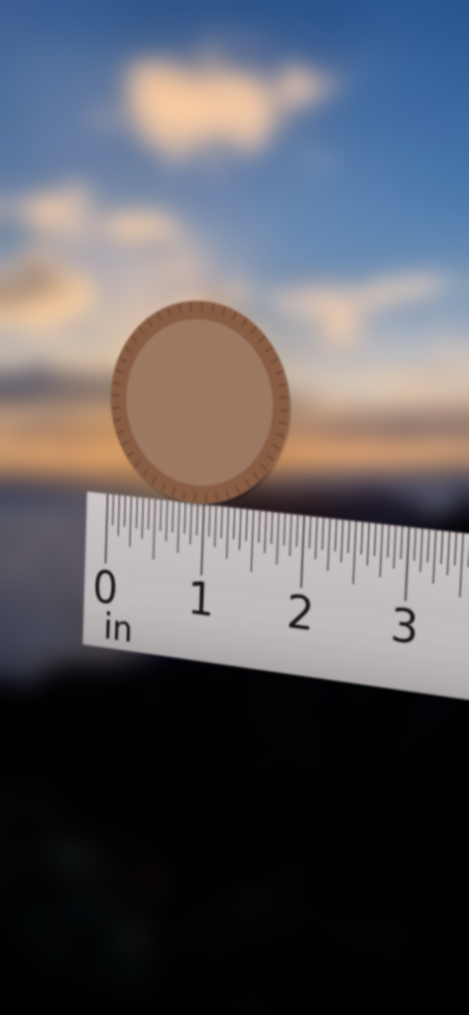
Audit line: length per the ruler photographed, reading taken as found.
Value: 1.8125 in
